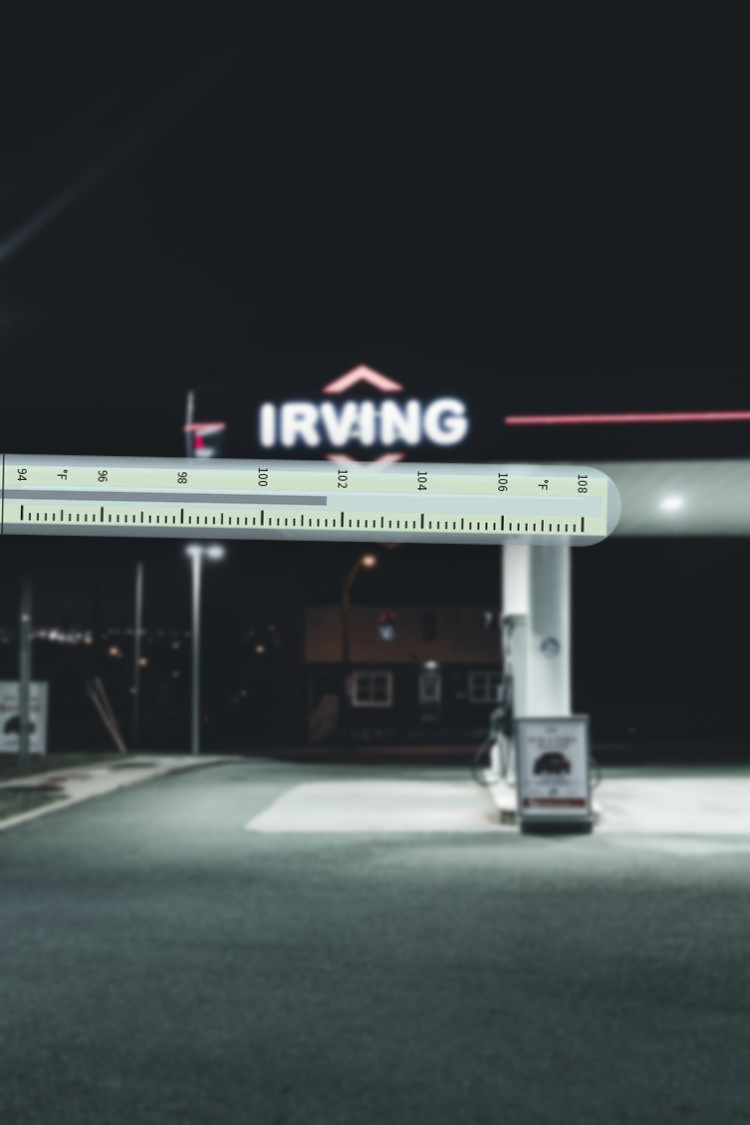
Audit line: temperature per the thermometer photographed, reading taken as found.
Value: 101.6 °F
